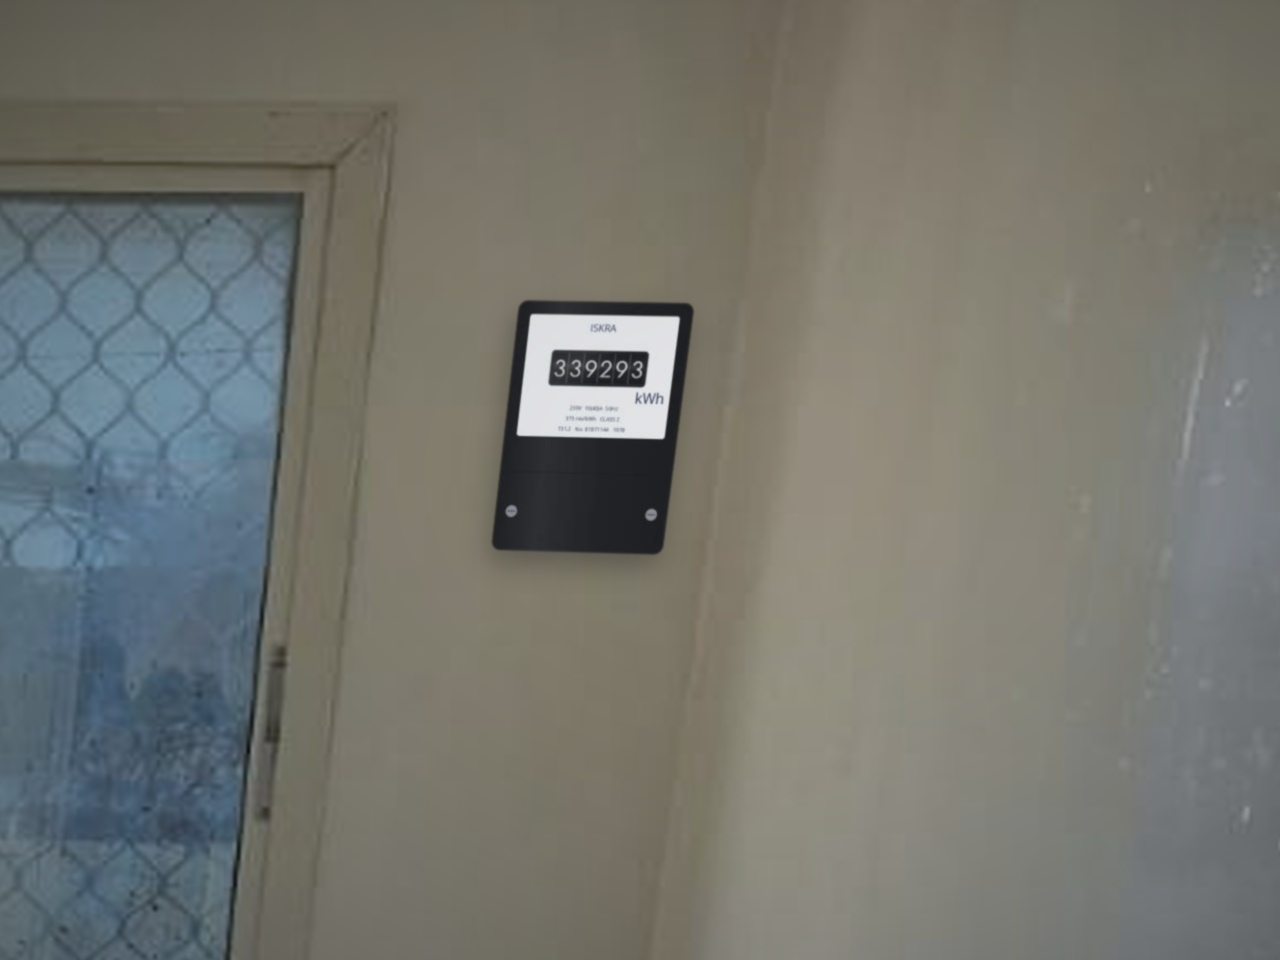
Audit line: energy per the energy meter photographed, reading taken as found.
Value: 339293 kWh
